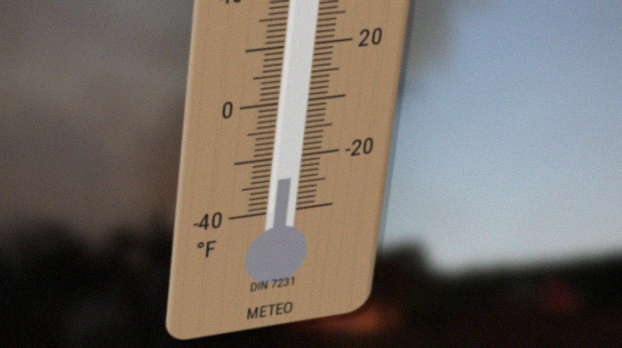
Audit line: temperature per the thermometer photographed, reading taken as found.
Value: -28 °F
